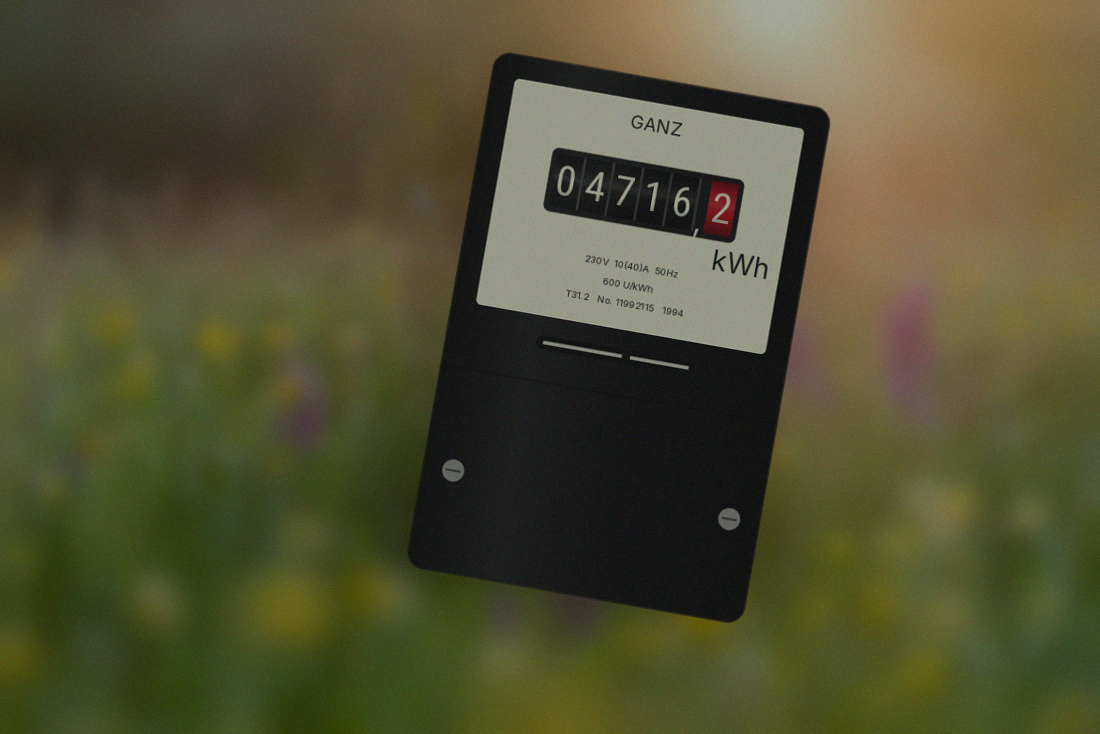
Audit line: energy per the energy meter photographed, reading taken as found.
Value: 4716.2 kWh
